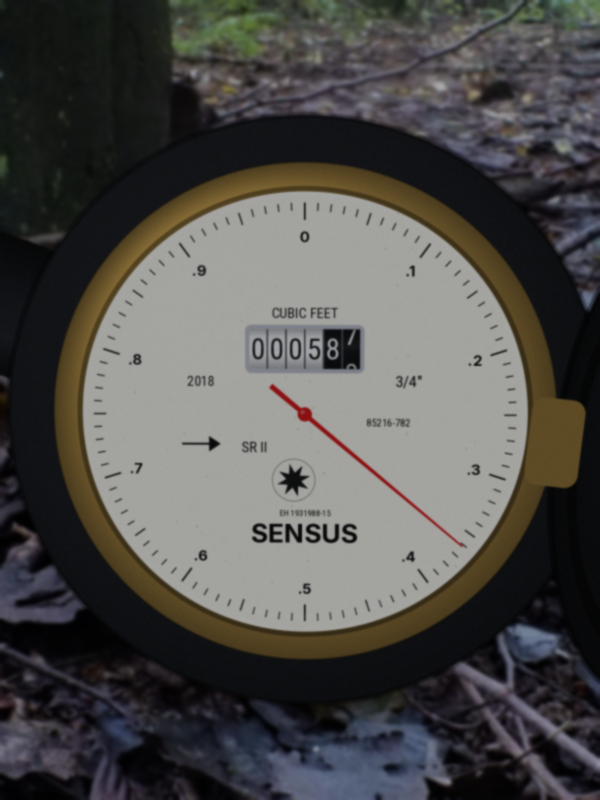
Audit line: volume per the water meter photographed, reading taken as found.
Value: 587.36 ft³
